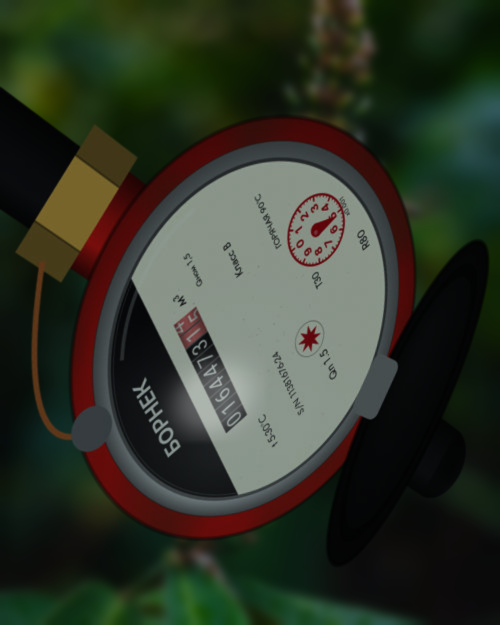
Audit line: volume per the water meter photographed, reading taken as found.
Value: 164473.145 m³
